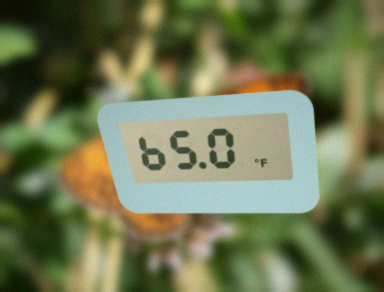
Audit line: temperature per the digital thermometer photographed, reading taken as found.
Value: 65.0 °F
